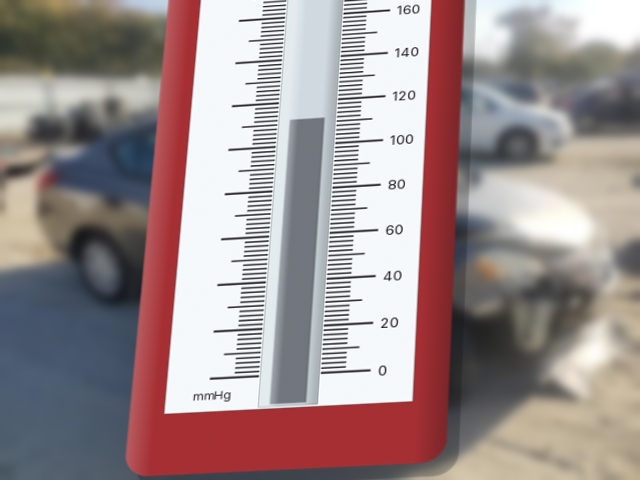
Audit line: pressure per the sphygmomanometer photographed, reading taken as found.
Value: 112 mmHg
